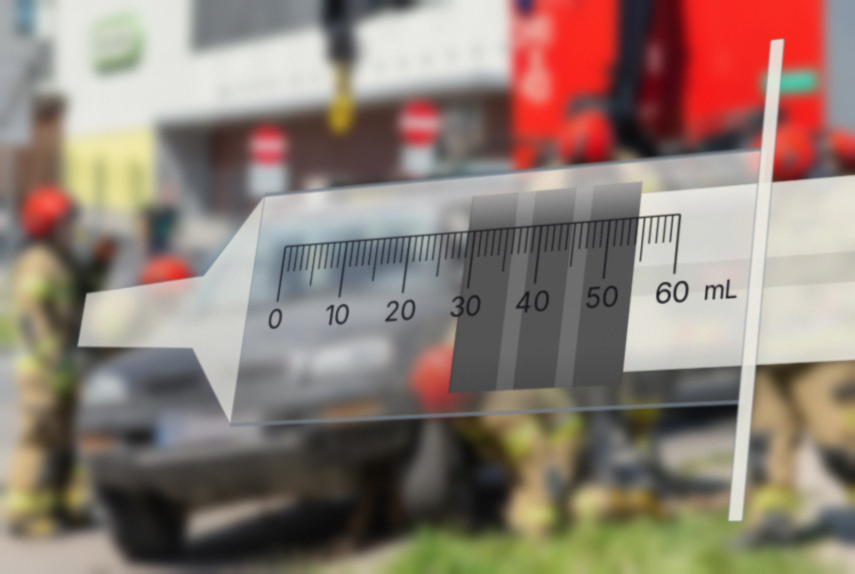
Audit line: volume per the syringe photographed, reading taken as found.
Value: 29 mL
